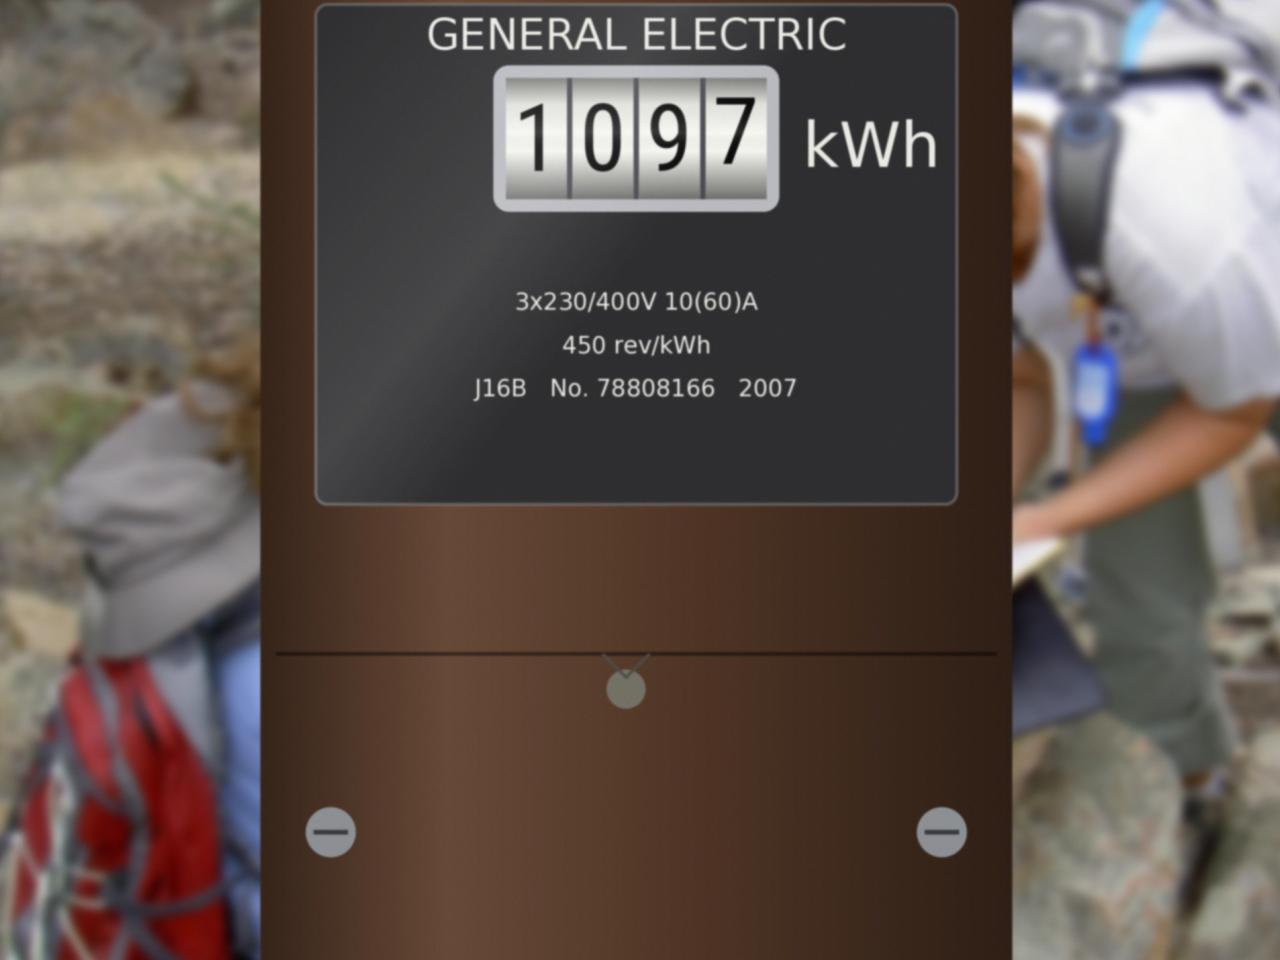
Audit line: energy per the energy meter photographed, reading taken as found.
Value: 1097 kWh
